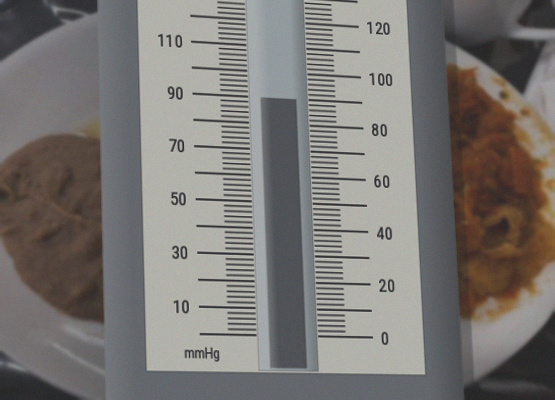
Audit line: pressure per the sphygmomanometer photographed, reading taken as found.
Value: 90 mmHg
